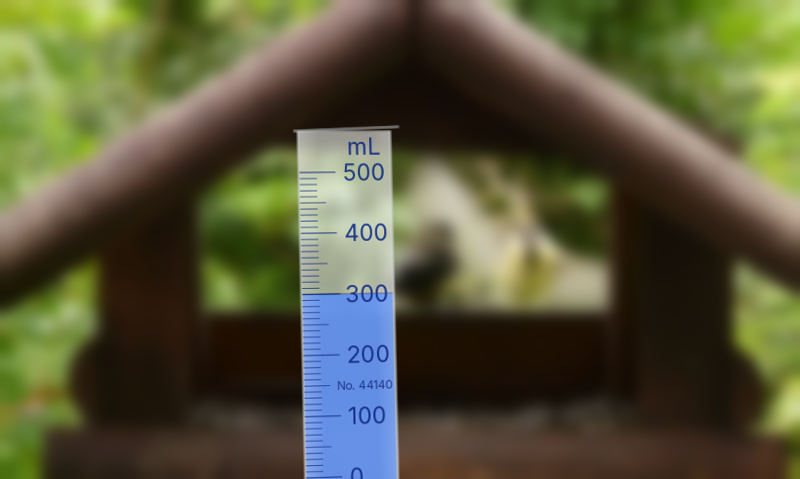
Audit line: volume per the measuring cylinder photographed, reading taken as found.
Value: 300 mL
